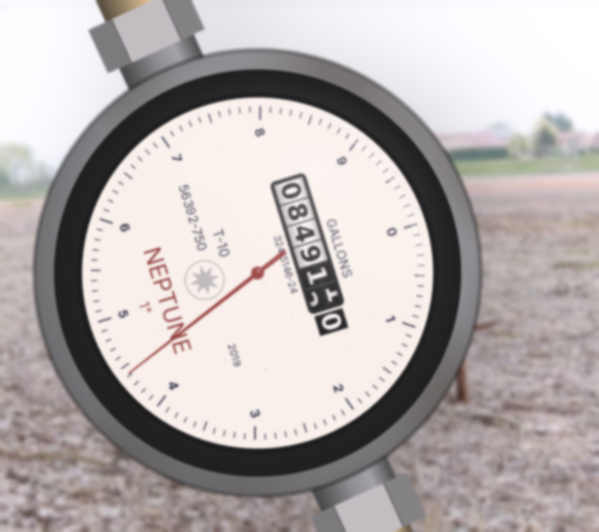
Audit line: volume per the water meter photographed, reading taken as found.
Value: 849114.4 gal
